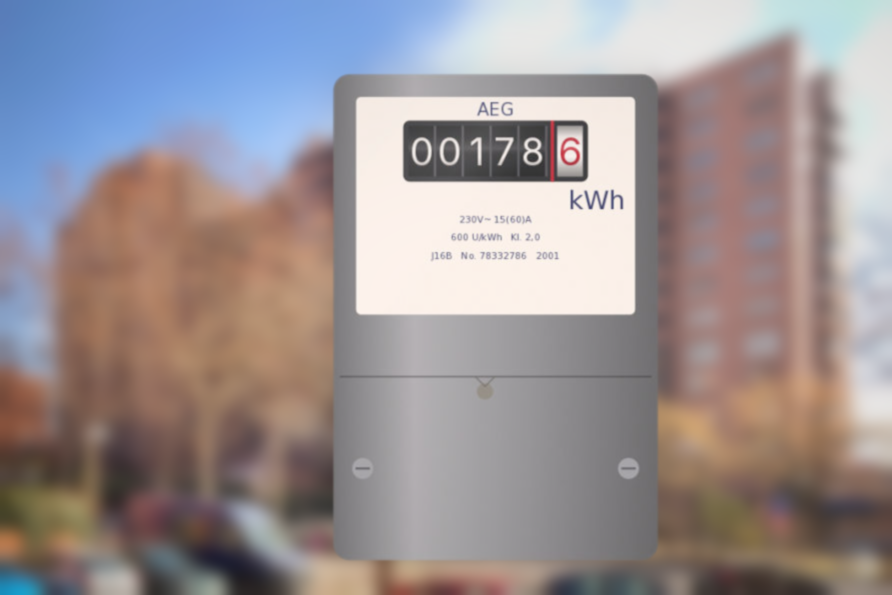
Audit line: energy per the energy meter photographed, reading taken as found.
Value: 178.6 kWh
